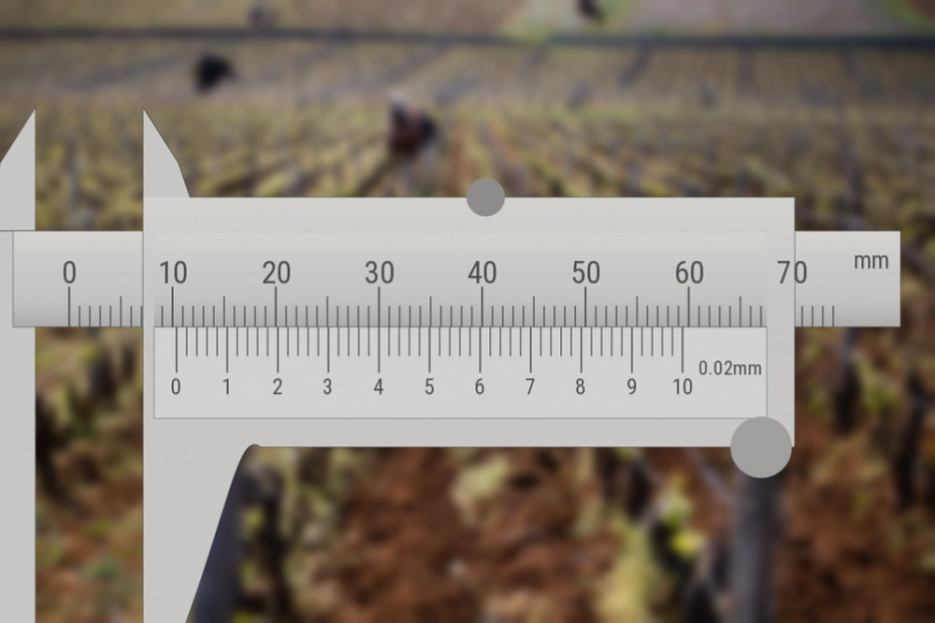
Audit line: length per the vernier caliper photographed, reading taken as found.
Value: 10.4 mm
